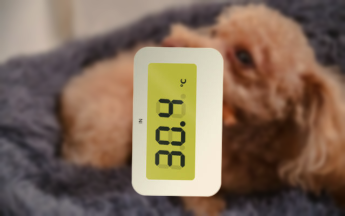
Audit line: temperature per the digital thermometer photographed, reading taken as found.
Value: 30.4 °C
